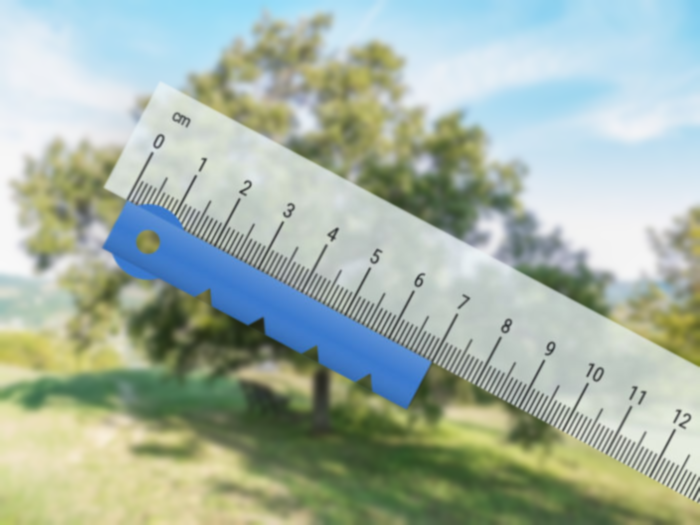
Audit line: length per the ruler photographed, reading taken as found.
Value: 7 cm
